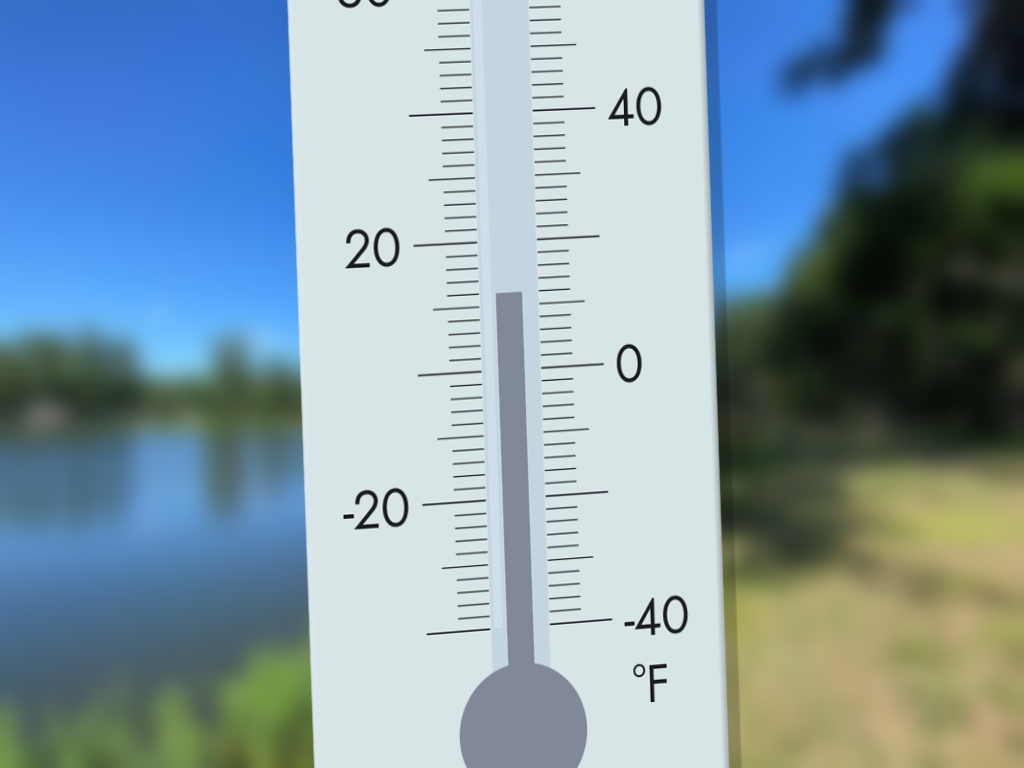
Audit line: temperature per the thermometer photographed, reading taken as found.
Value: 12 °F
